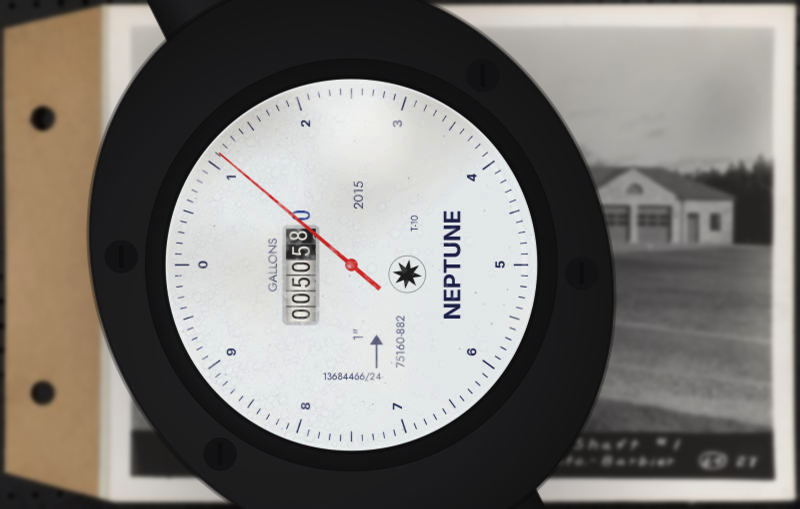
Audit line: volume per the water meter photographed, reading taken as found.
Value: 50581.1 gal
